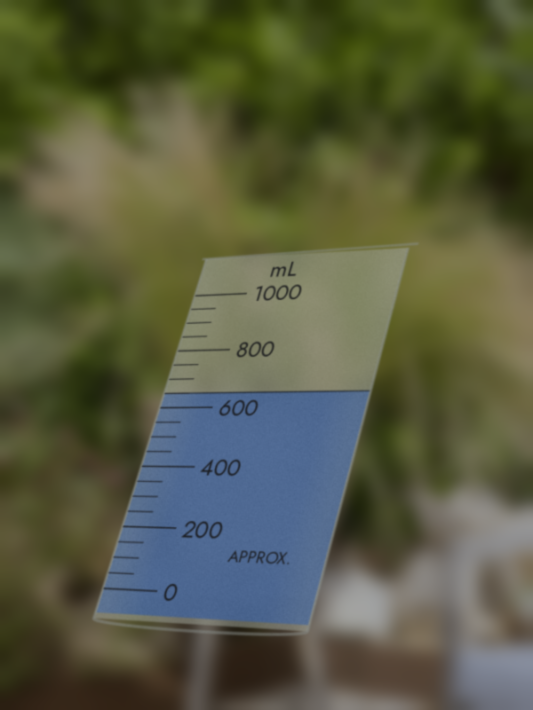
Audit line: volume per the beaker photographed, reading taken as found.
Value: 650 mL
